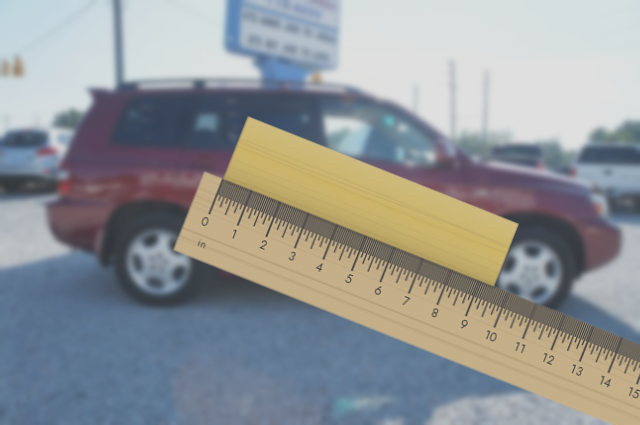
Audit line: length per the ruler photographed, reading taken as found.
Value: 9.5 in
